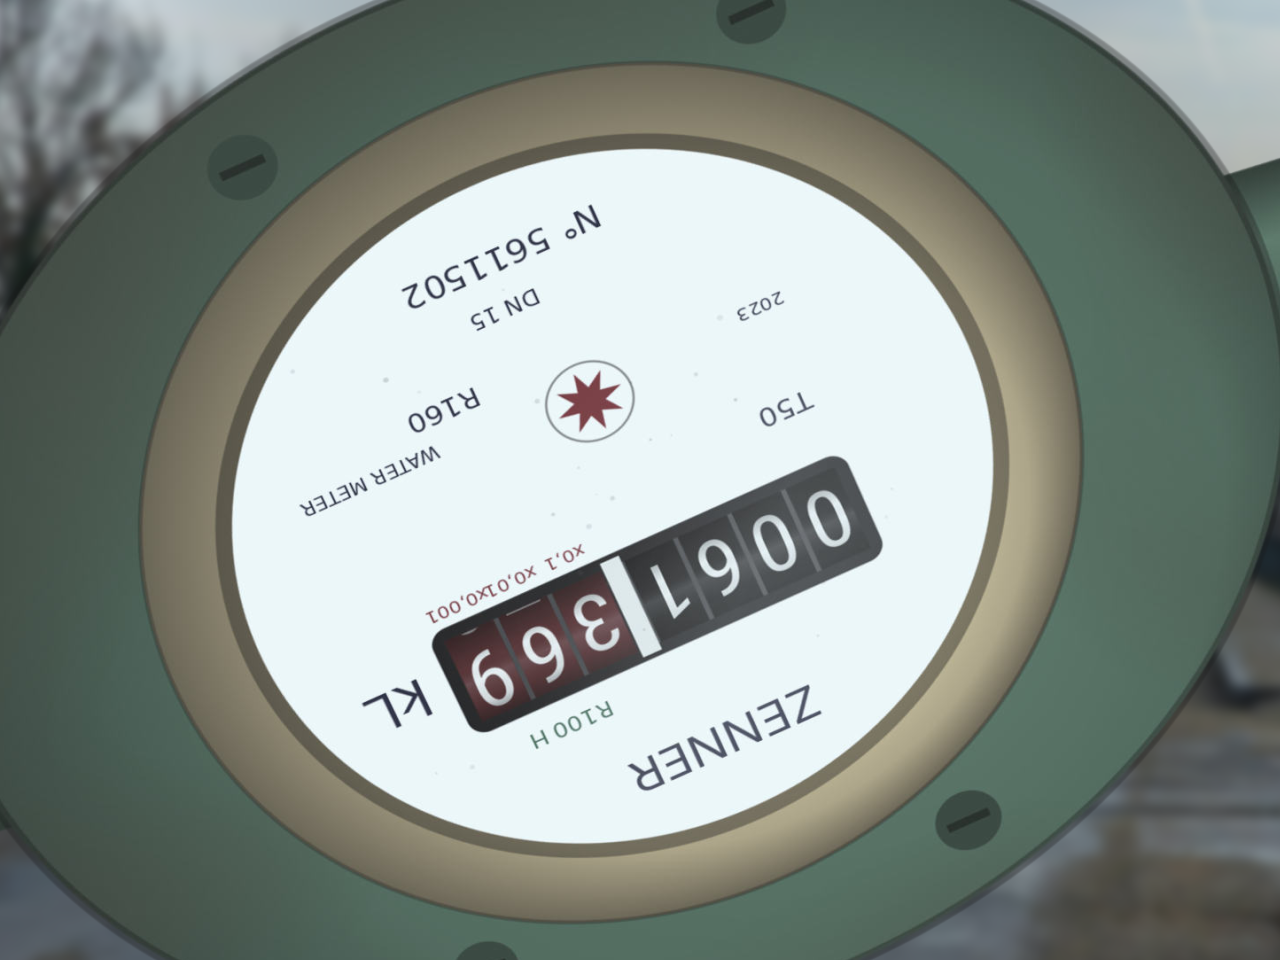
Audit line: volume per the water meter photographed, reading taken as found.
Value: 61.369 kL
